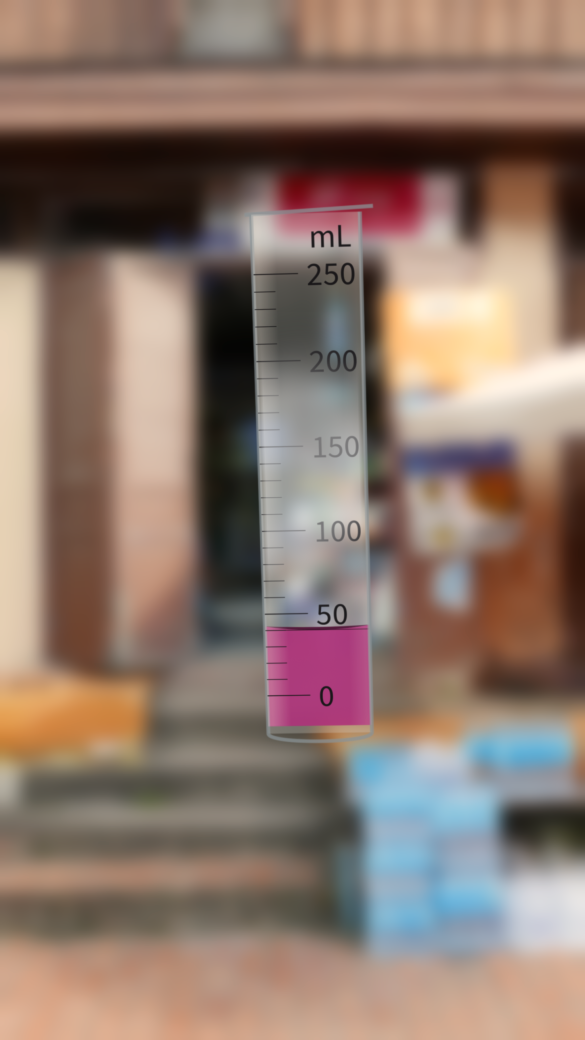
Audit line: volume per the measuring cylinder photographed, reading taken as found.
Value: 40 mL
